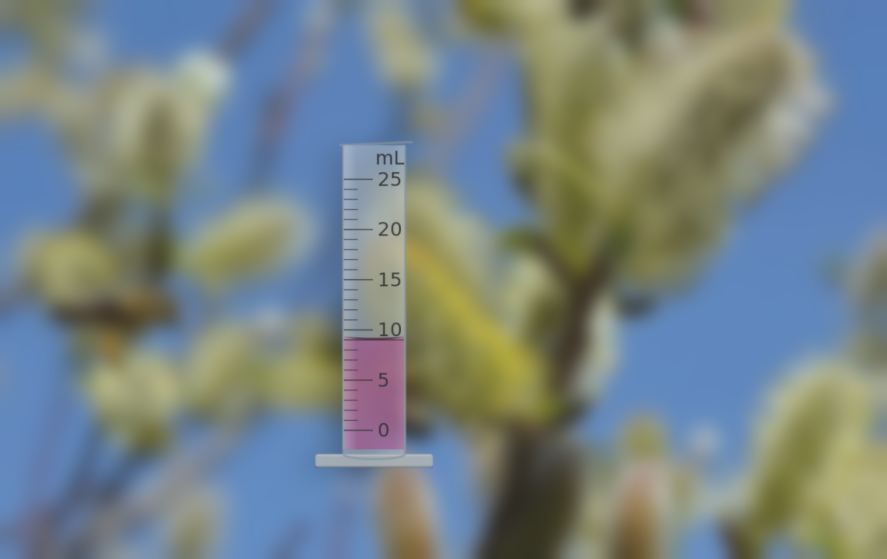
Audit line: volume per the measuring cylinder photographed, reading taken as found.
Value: 9 mL
